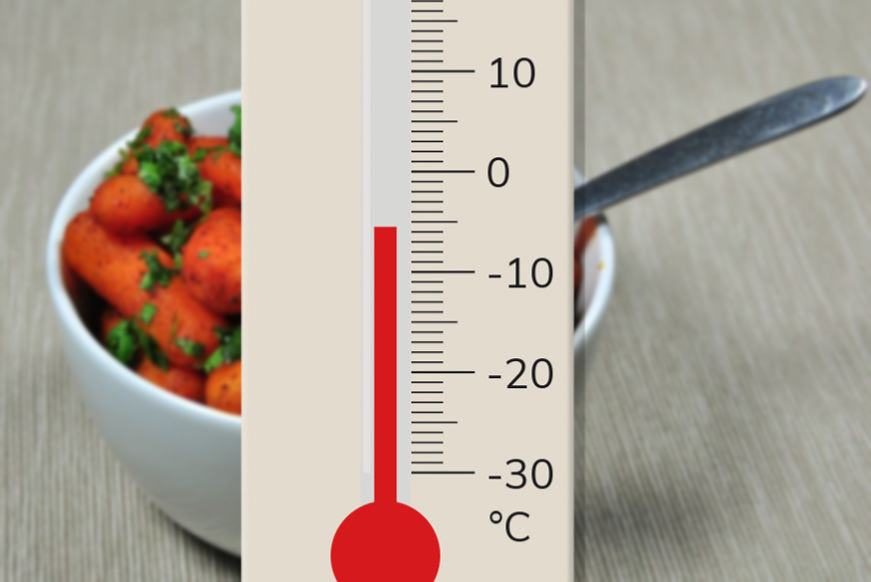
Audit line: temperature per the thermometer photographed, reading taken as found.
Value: -5.5 °C
